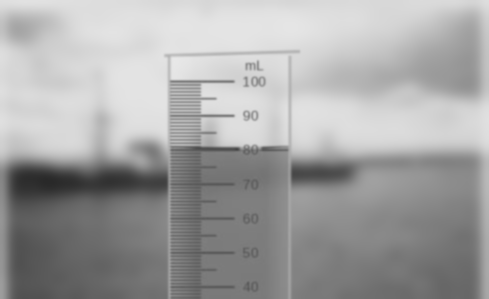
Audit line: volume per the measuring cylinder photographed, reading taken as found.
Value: 80 mL
